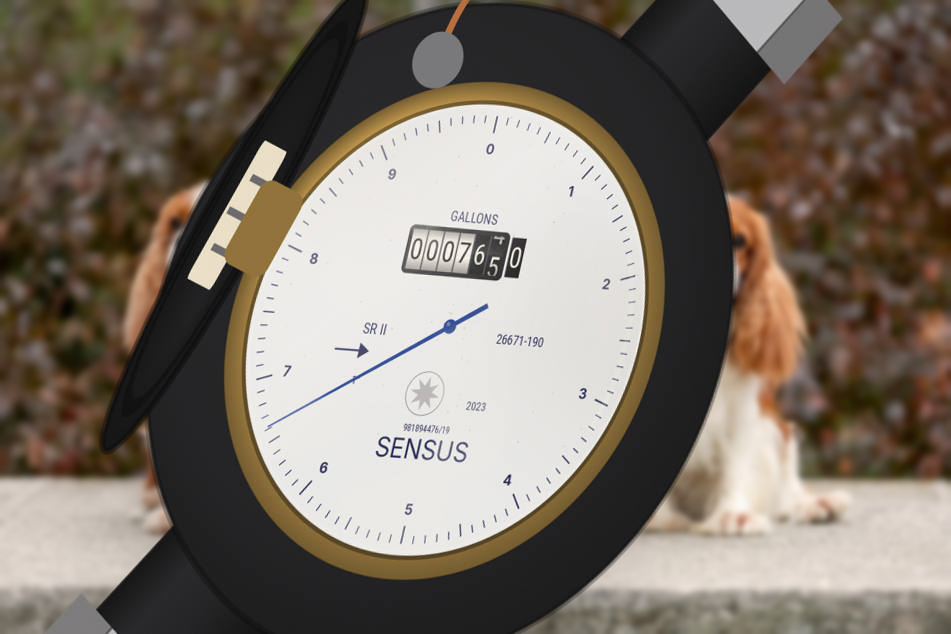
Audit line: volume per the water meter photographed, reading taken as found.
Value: 7646.6 gal
